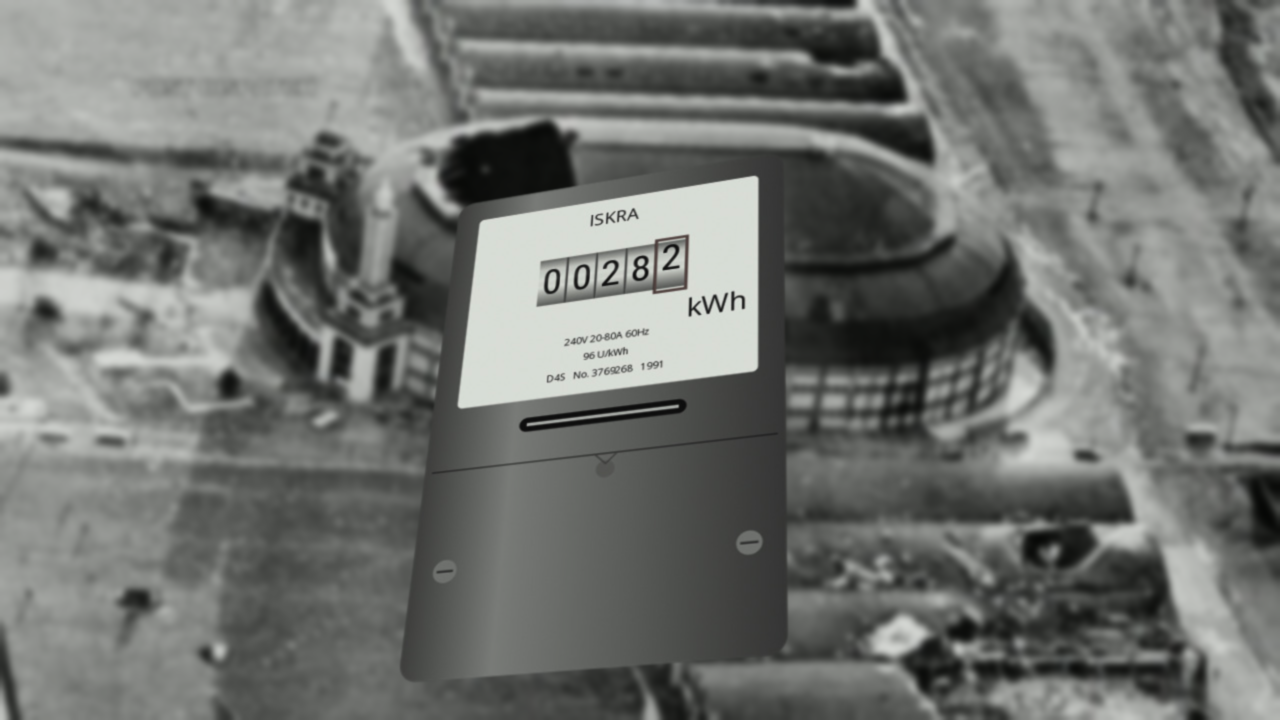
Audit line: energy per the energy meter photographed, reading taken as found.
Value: 28.2 kWh
